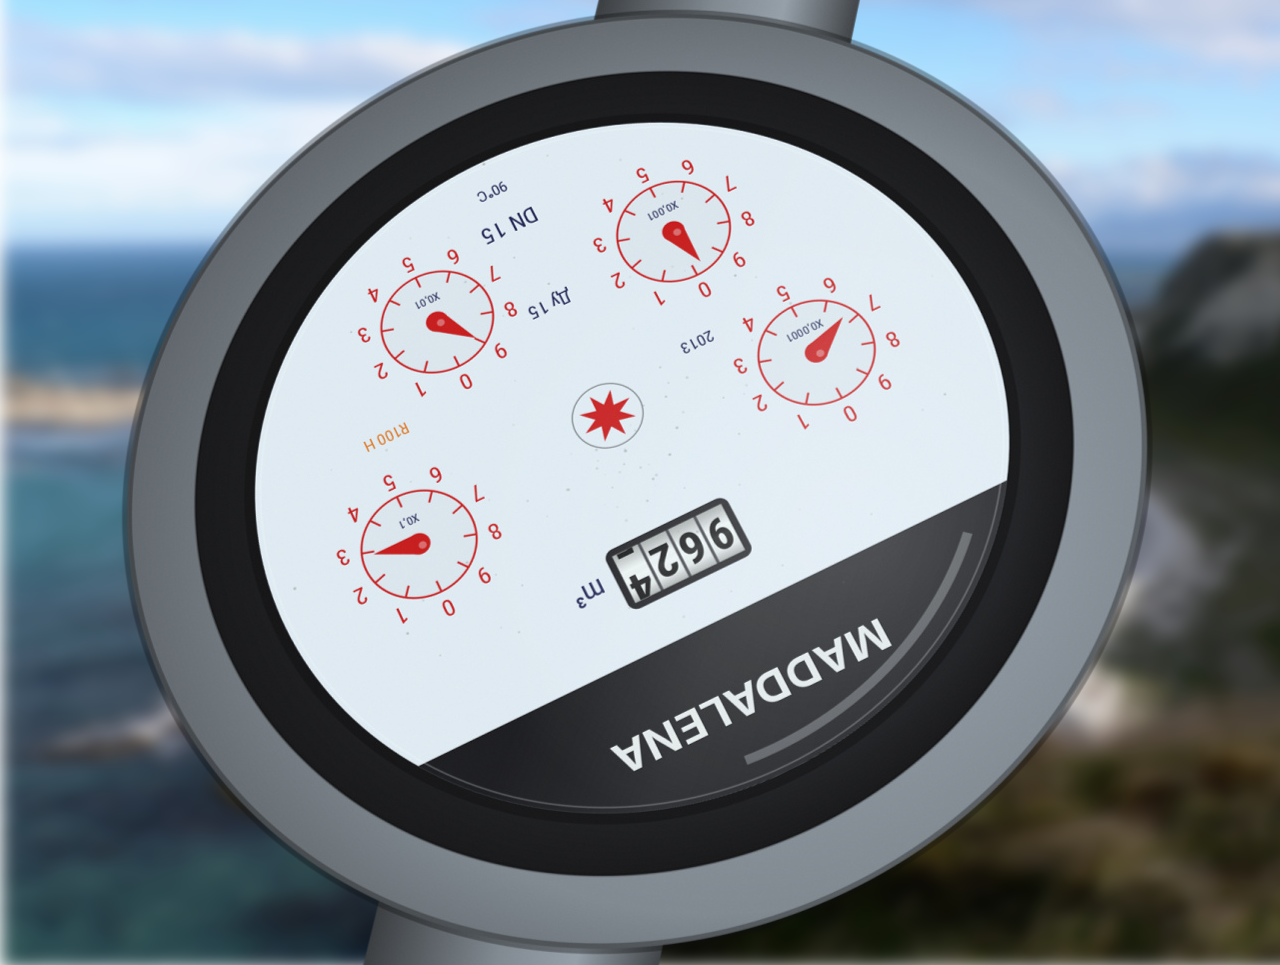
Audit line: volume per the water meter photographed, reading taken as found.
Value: 9624.2896 m³
